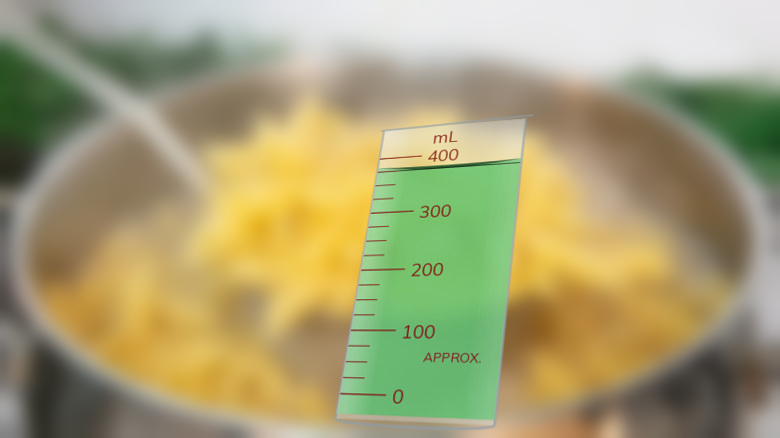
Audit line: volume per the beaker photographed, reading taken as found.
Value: 375 mL
